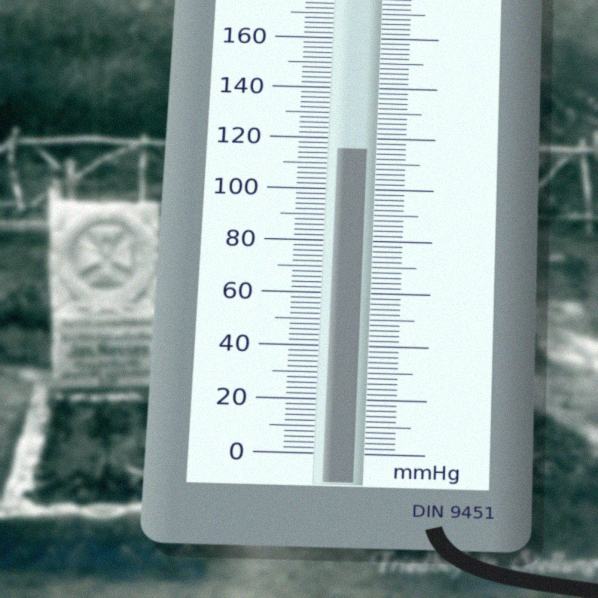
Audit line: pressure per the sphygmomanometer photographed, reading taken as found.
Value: 116 mmHg
